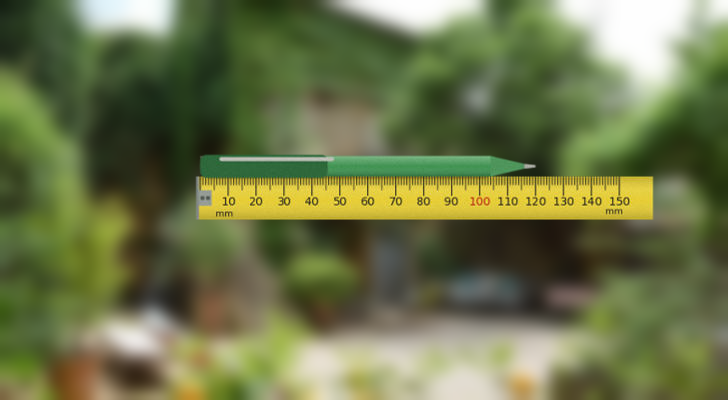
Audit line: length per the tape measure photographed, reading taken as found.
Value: 120 mm
